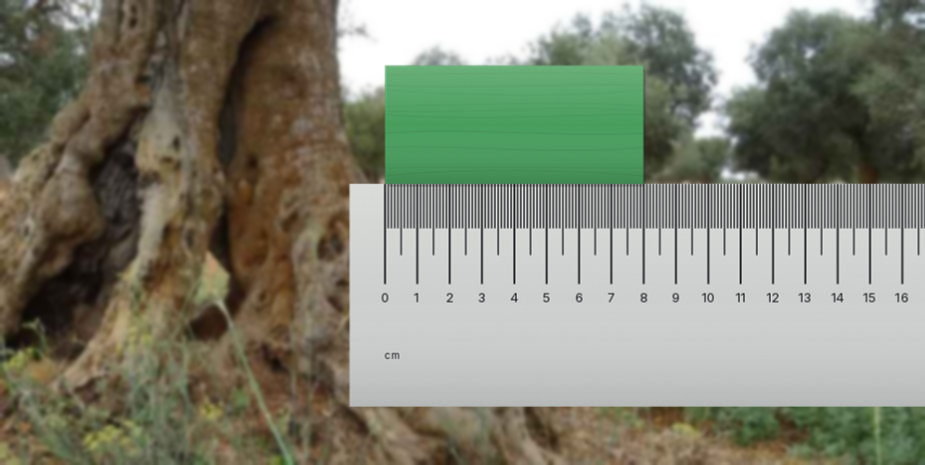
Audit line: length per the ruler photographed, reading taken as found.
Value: 8 cm
